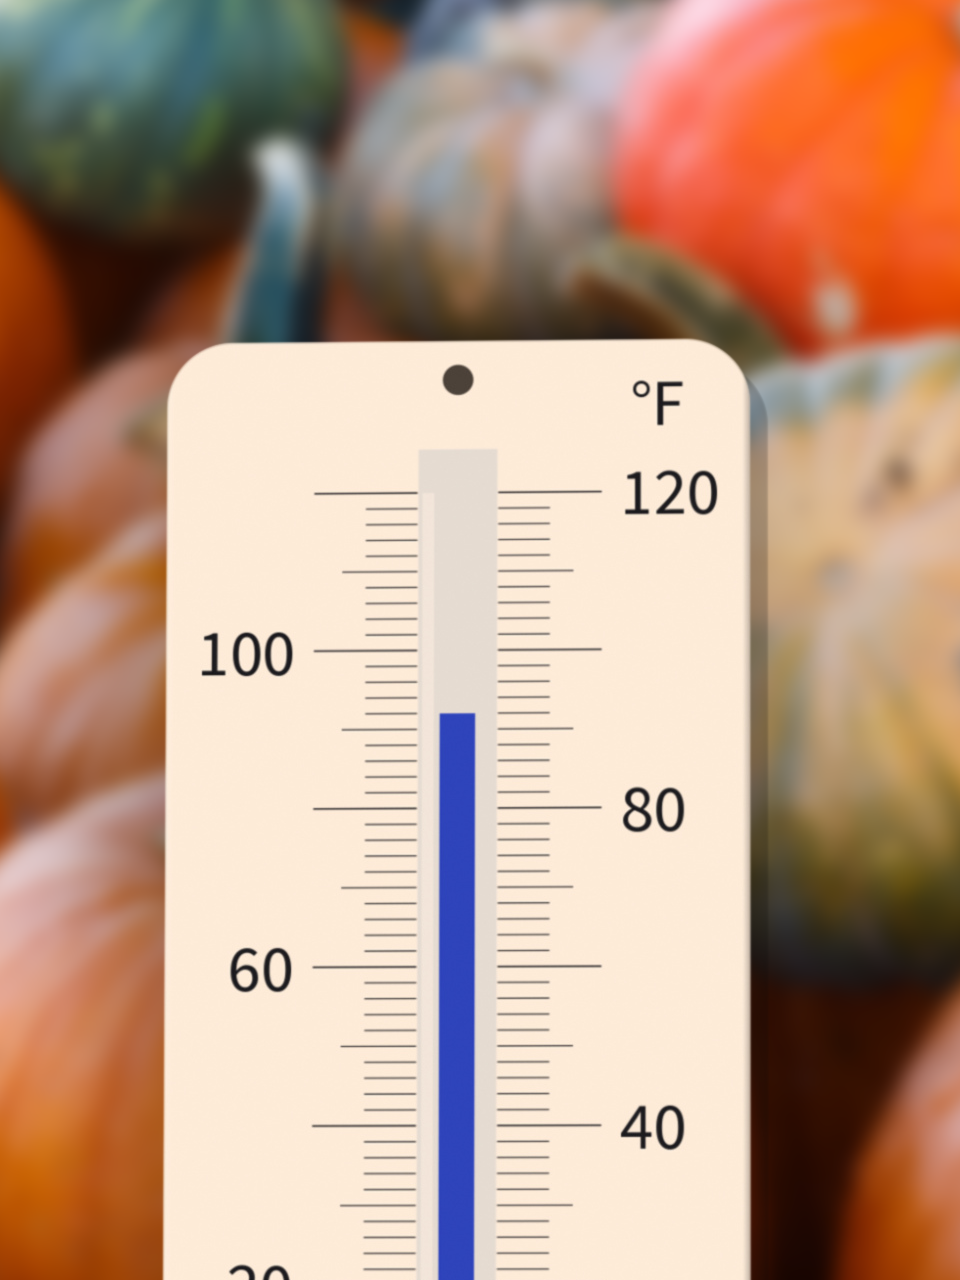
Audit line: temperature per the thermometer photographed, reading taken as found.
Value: 92 °F
